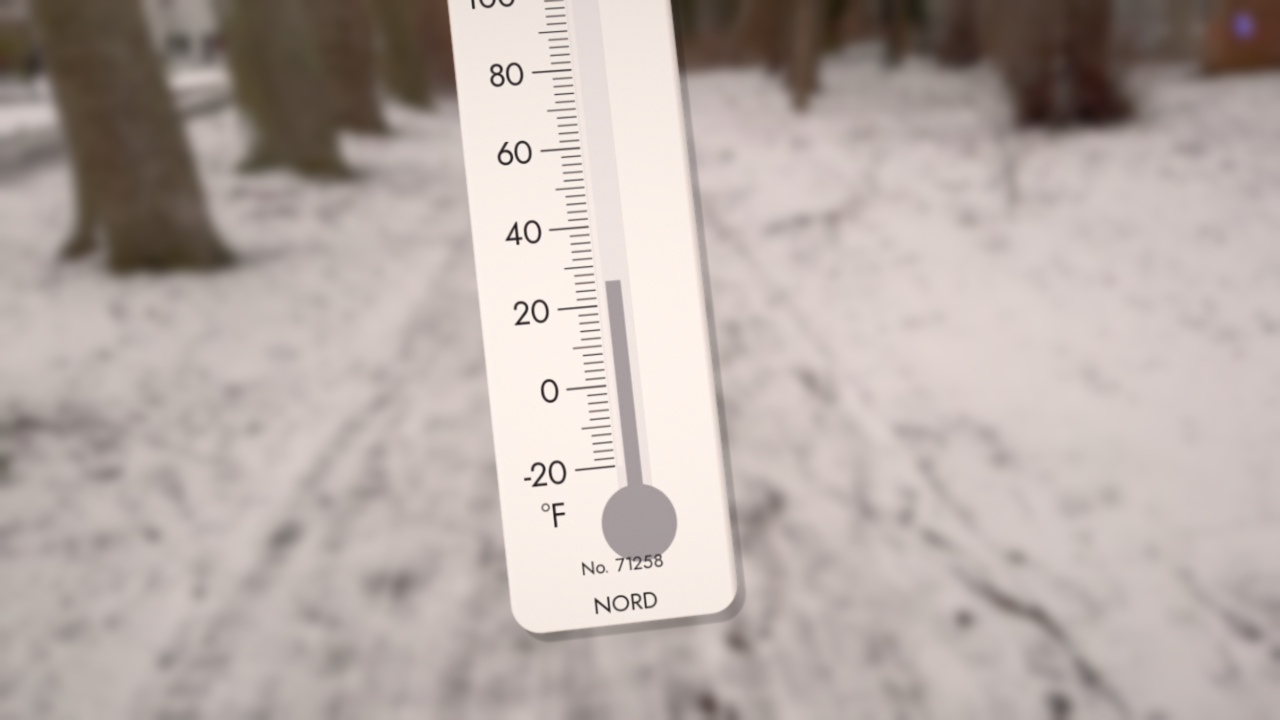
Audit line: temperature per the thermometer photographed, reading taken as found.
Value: 26 °F
